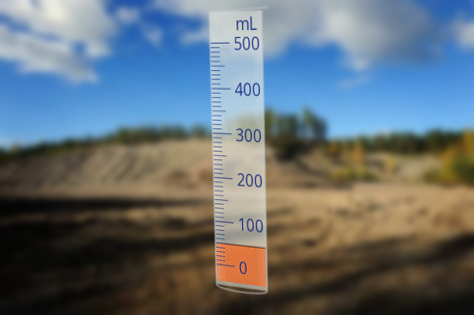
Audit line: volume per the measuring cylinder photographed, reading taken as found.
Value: 50 mL
